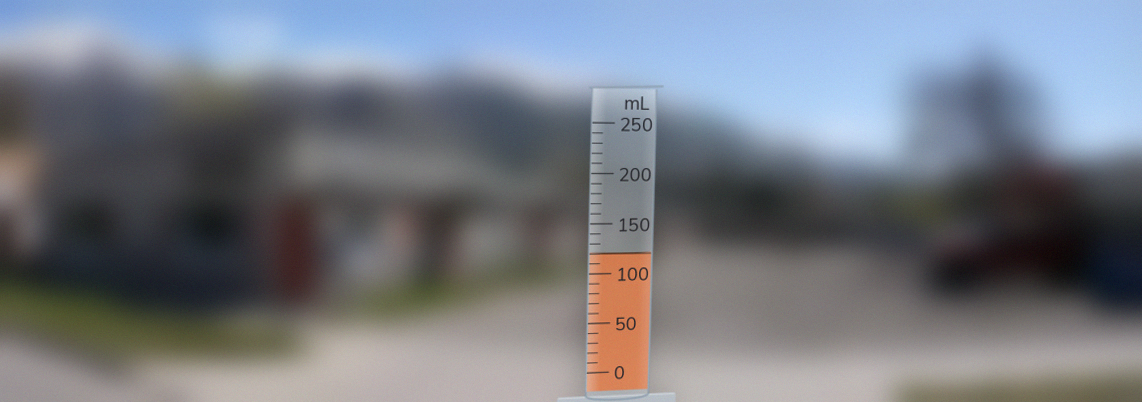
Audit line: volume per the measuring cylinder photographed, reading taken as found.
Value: 120 mL
